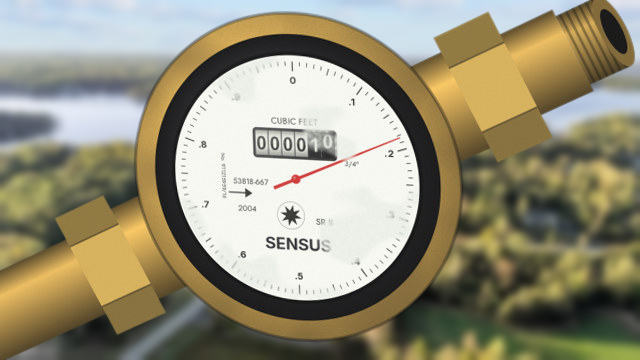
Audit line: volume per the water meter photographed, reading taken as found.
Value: 10.18 ft³
